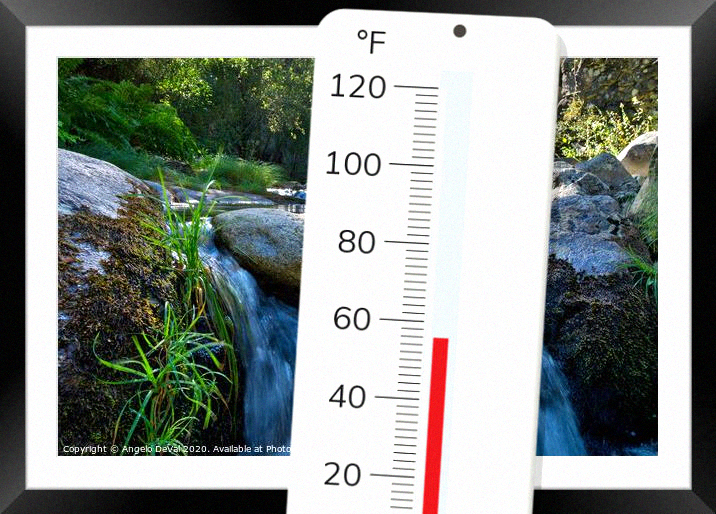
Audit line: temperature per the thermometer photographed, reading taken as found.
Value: 56 °F
